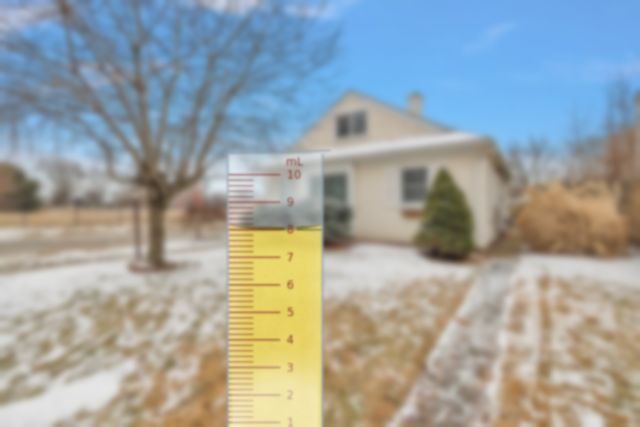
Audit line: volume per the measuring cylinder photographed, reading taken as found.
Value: 8 mL
